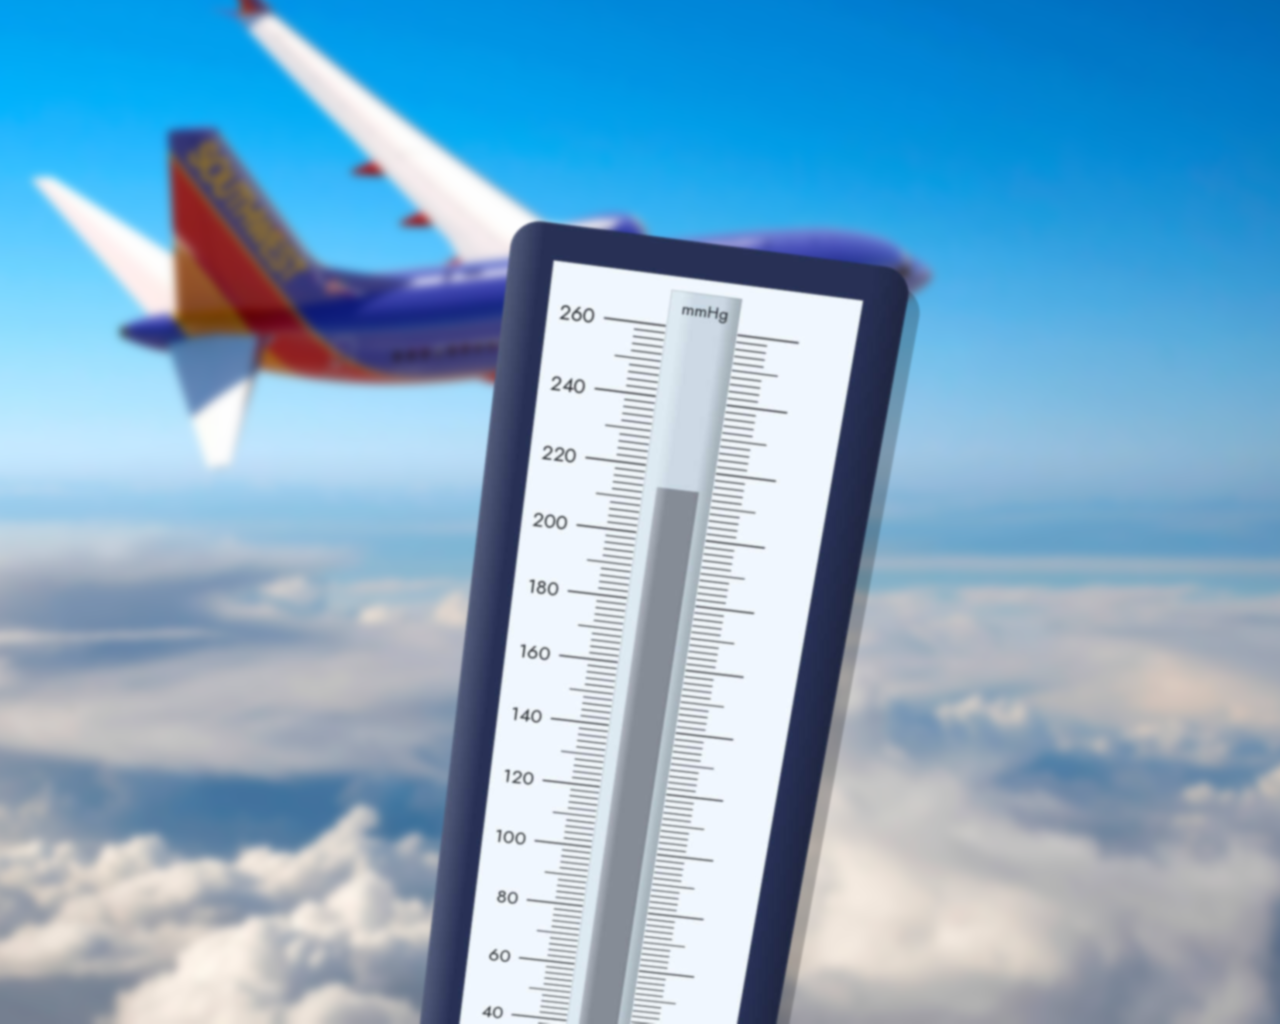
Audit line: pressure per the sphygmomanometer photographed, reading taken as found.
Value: 214 mmHg
